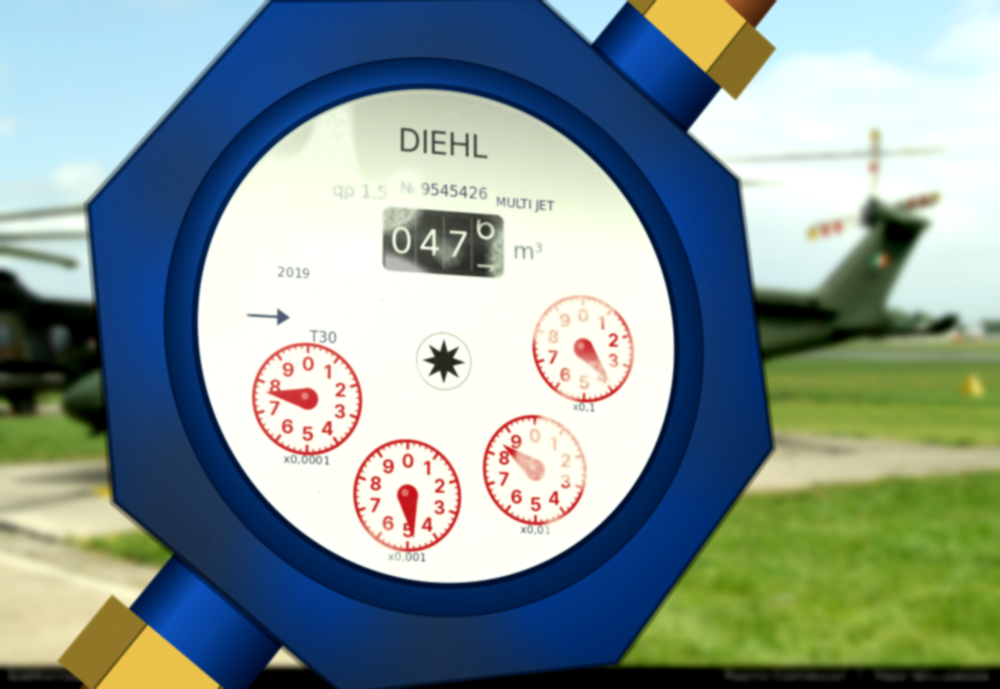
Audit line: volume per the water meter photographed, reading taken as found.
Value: 476.3847 m³
